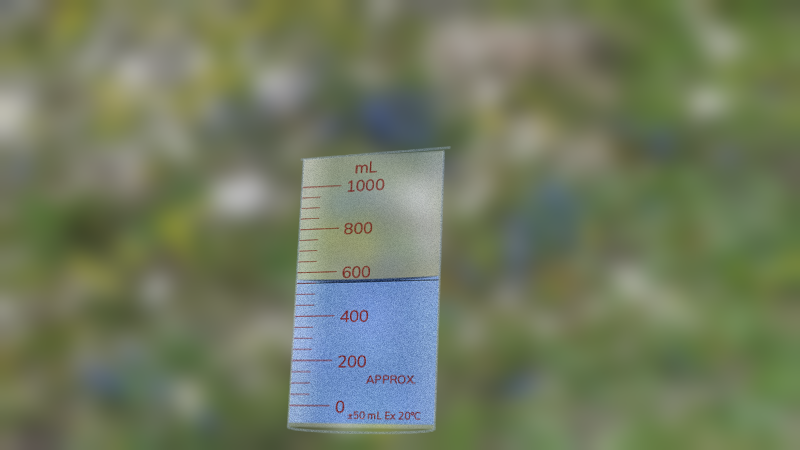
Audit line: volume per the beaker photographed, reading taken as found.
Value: 550 mL
